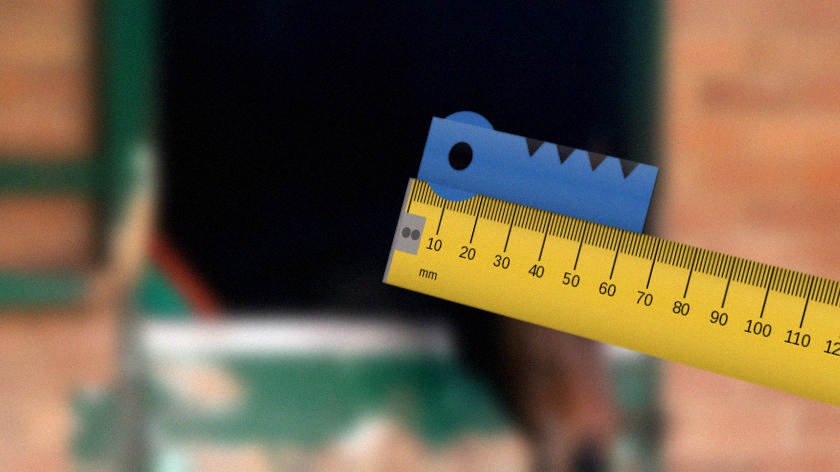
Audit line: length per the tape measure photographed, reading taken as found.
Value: 65 mm
